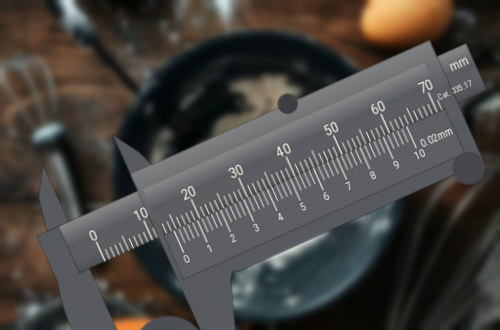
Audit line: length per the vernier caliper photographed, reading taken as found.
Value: 14.5 mm
